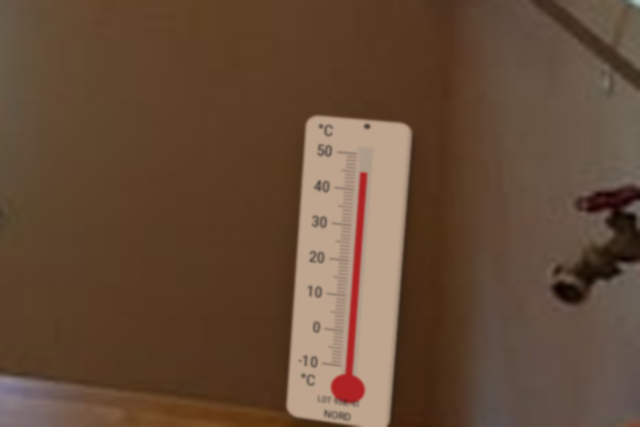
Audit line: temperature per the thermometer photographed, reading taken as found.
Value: 45 °C
